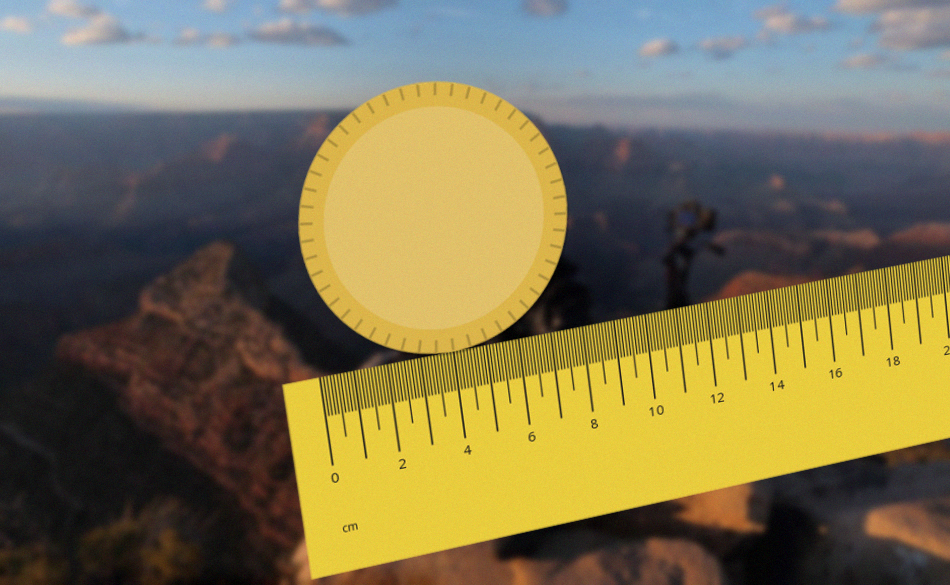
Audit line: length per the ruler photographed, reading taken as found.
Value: 8 cm
